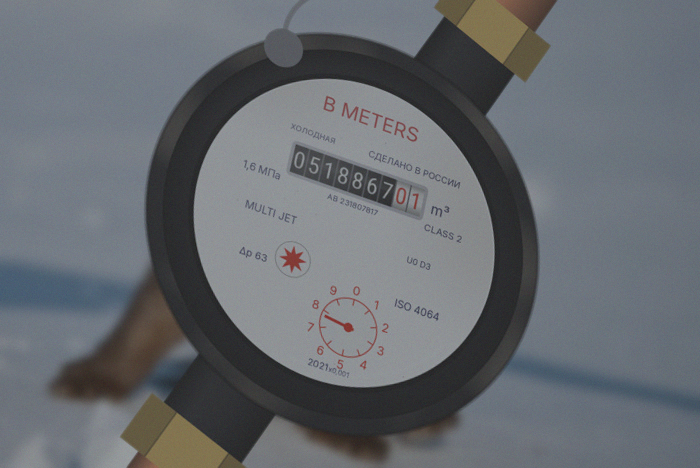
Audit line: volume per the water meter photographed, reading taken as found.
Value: 518867.017 m³
